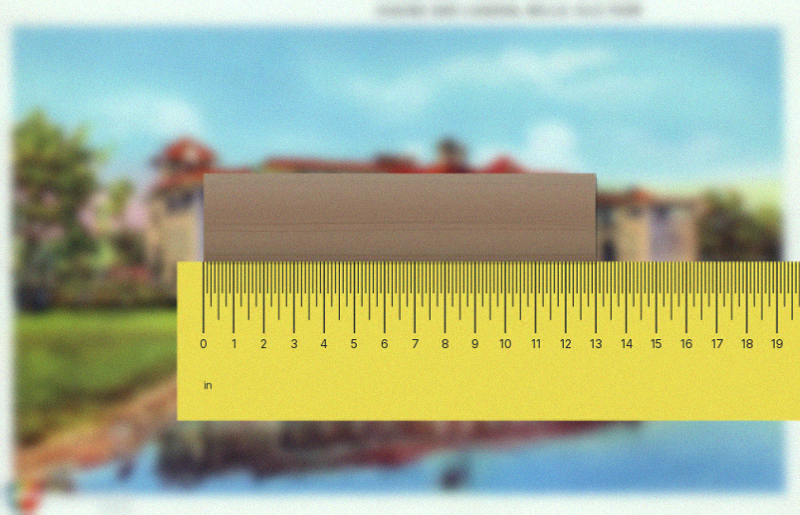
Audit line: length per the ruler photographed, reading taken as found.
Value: 13 in
